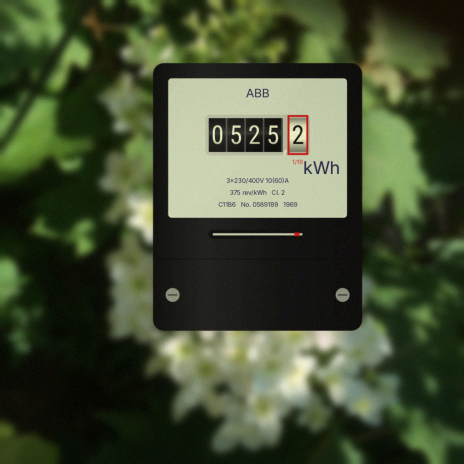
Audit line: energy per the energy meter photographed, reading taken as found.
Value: 525.2 kWh
